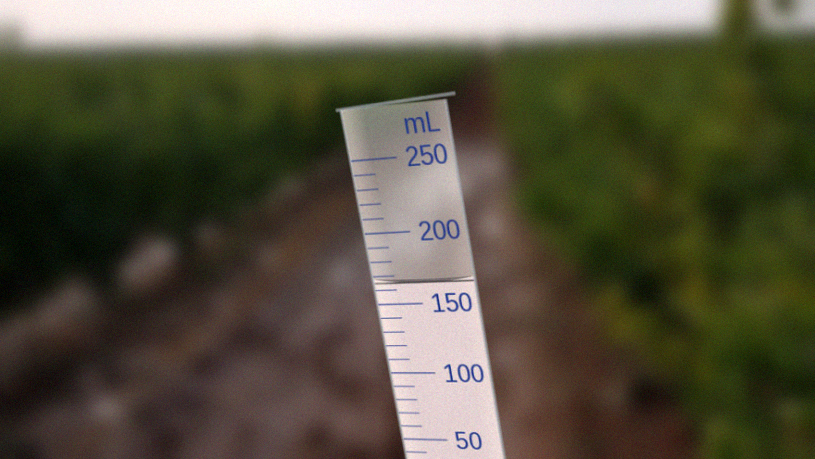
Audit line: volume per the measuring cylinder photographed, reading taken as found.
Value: 165 mL
